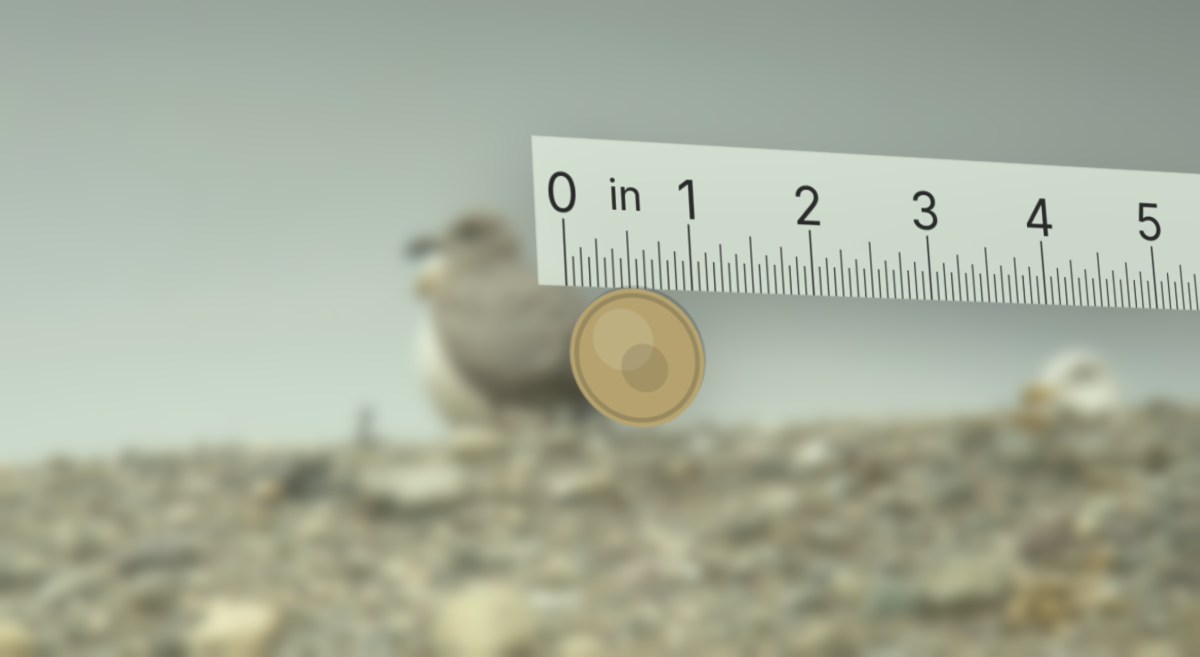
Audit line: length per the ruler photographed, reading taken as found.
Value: 1.0625 in
